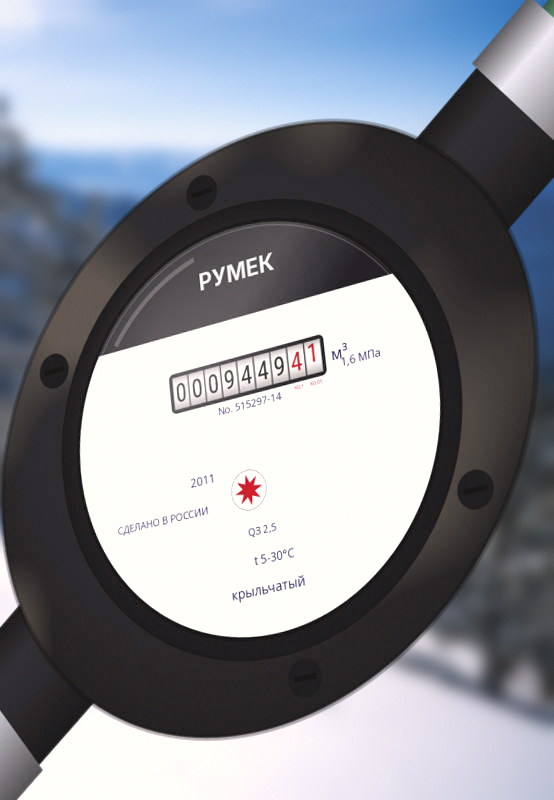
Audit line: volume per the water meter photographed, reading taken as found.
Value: 9449.41 m³
